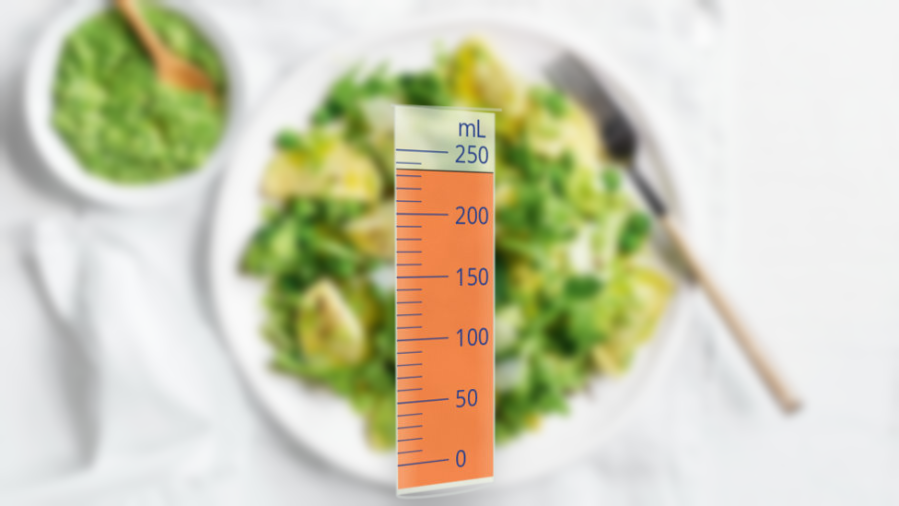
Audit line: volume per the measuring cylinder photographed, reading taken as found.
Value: 235 mL
